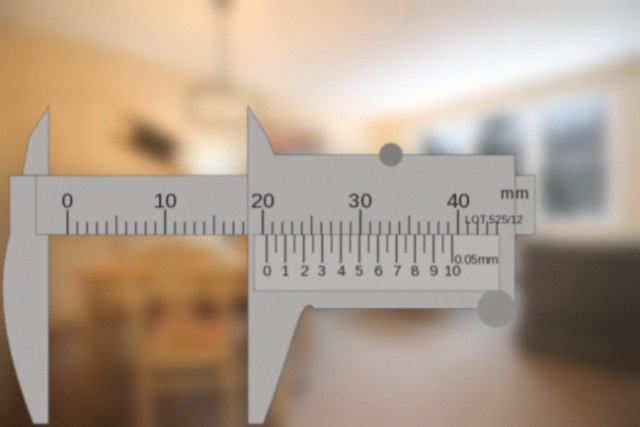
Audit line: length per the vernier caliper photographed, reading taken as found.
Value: 20.4 mm
